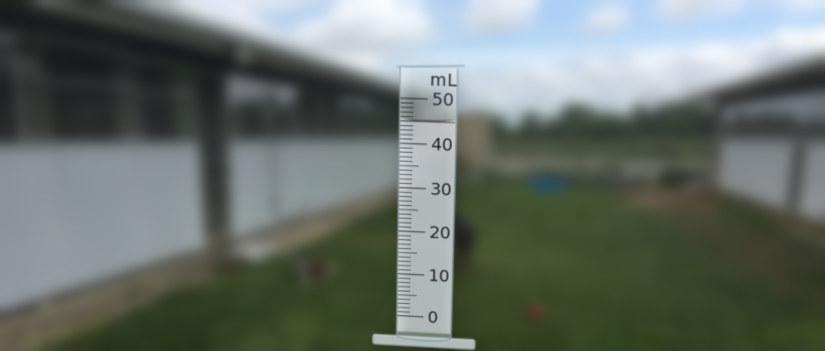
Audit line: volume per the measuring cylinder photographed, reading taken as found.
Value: 45 mL
